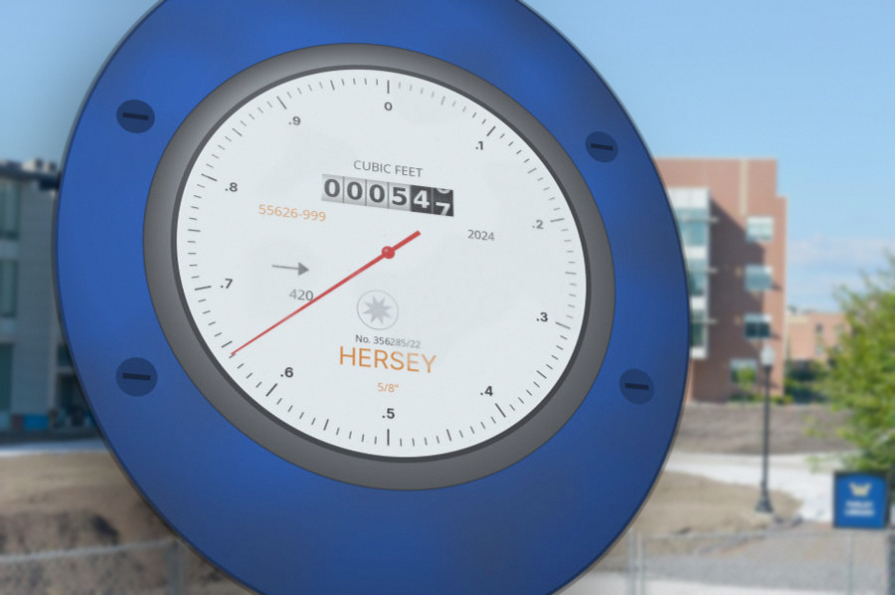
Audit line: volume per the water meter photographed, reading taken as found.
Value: 546.64 ft³
